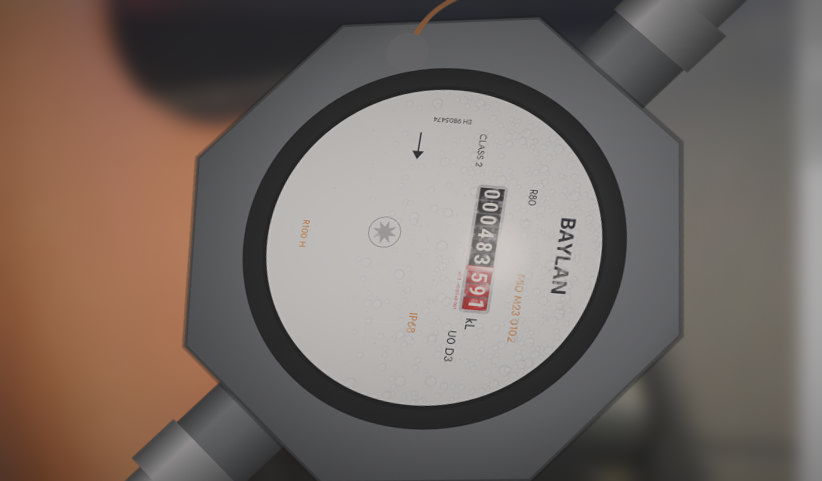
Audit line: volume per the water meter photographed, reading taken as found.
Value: 483.591 kL
